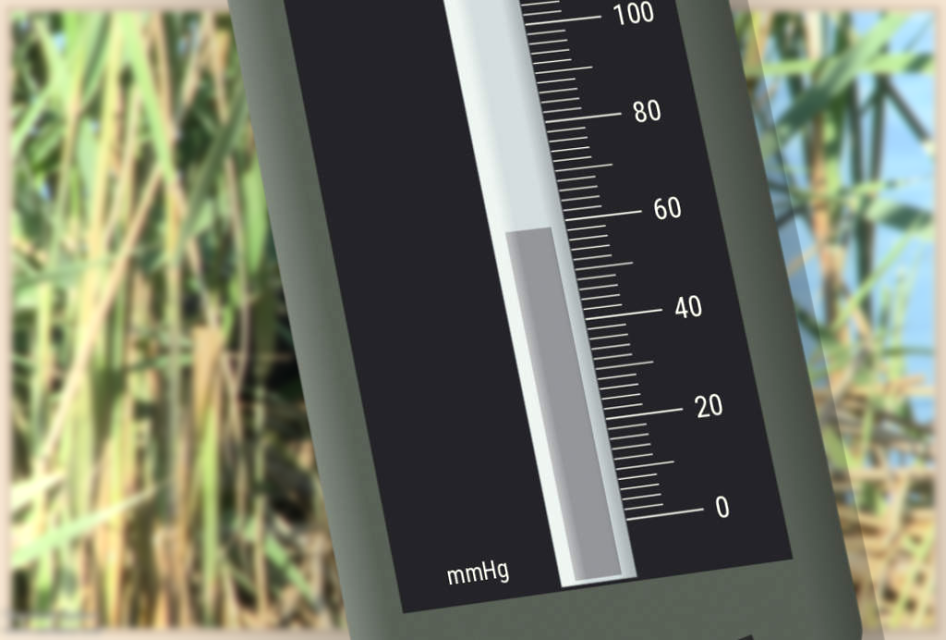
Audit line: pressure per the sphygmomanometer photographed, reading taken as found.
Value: 59 mmHg
